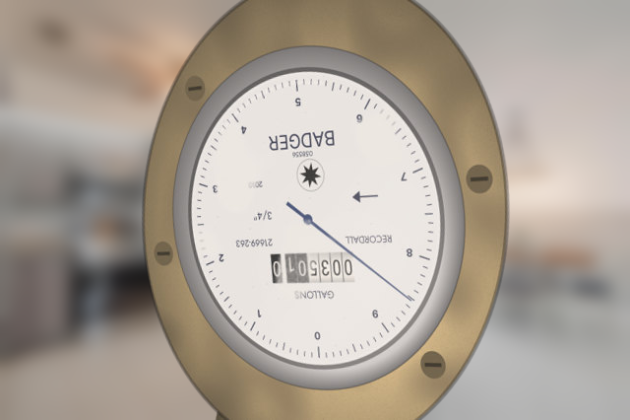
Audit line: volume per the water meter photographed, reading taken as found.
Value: 35008.5 gal
